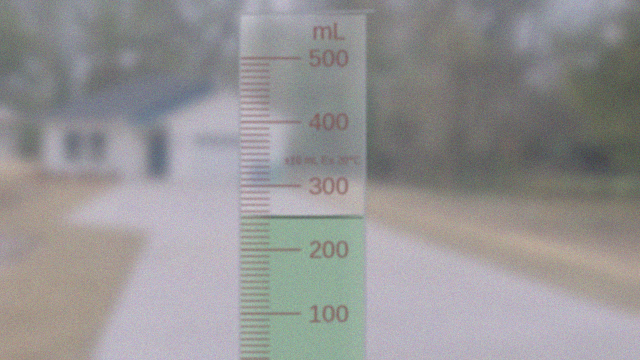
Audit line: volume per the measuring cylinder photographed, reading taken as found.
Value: 250 mL
